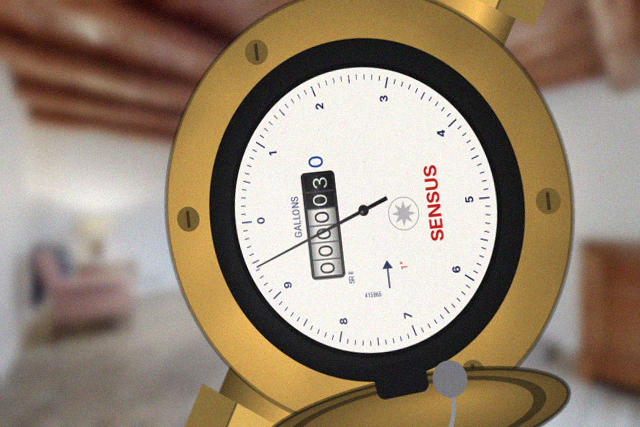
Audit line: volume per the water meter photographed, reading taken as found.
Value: 29.4 gal
